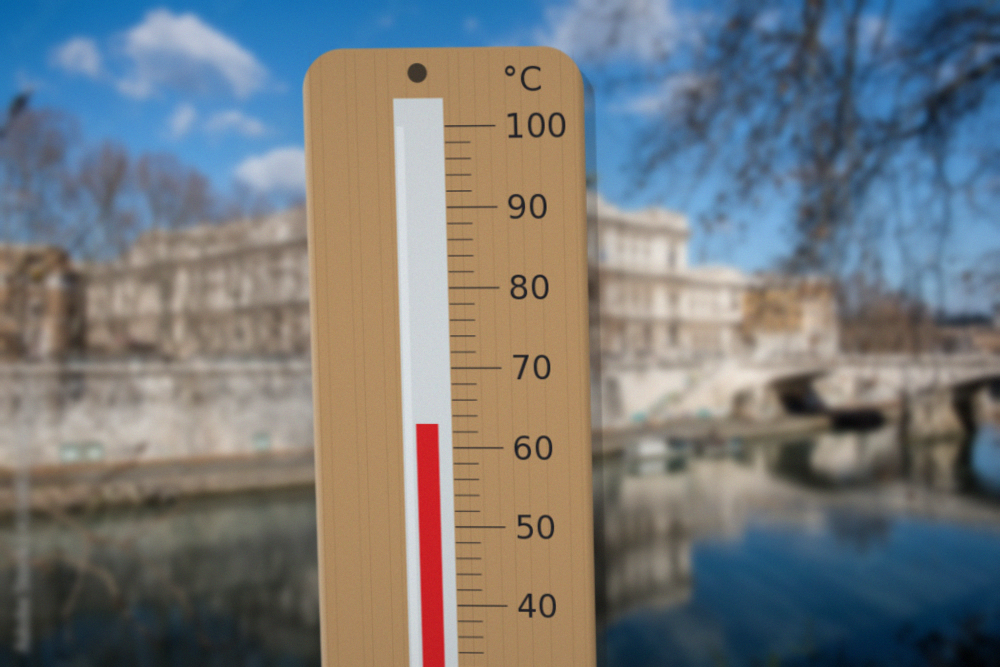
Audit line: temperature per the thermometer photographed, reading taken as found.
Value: 63 °C
